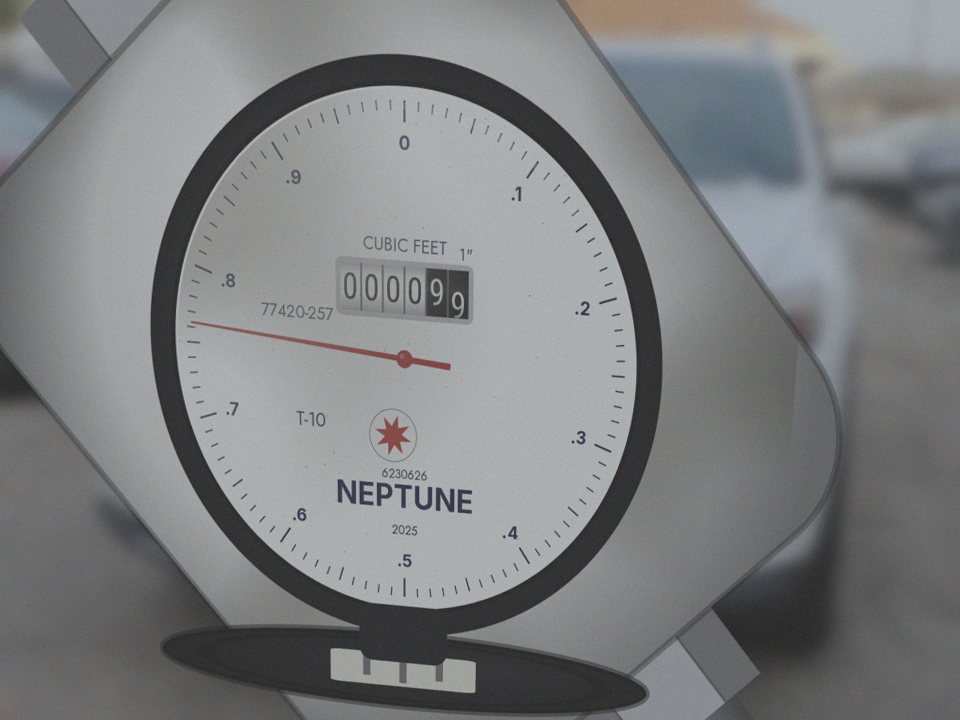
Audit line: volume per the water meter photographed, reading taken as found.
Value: 98.76 ft³
